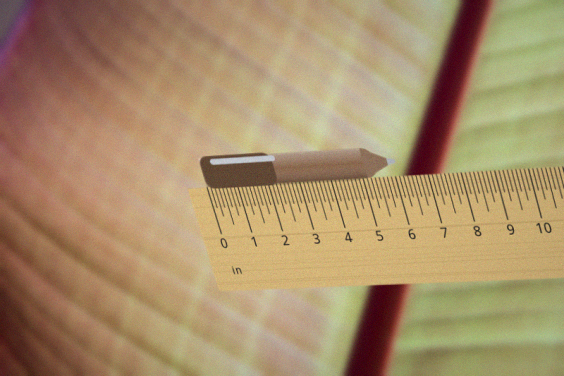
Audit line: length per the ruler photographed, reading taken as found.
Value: 6.125 in
